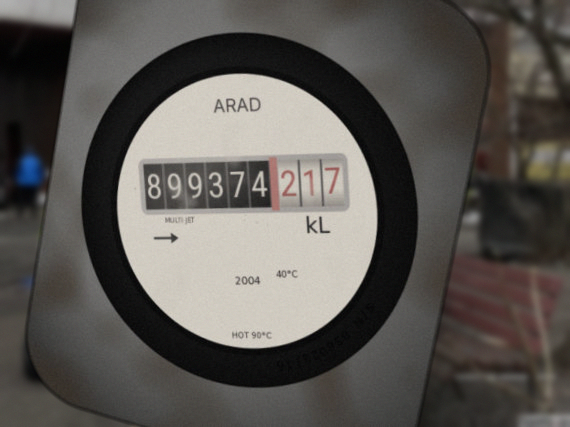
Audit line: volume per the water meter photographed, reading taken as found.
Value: 899374.217 kL
